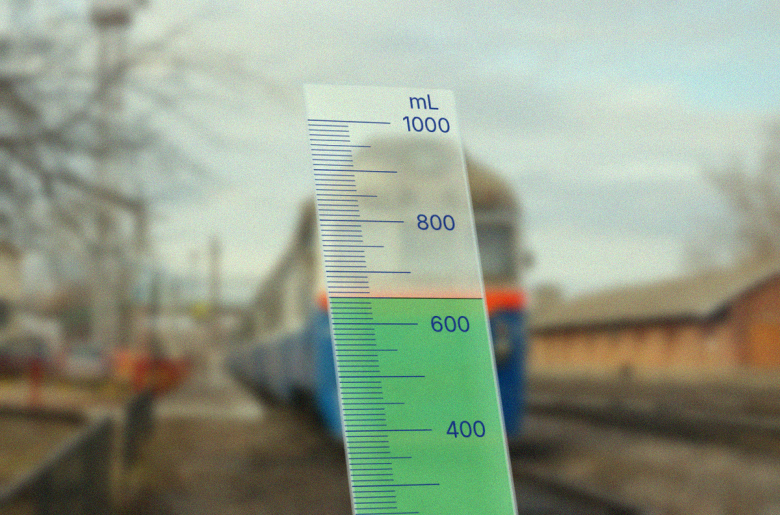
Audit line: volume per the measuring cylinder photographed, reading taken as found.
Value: 650 mL
